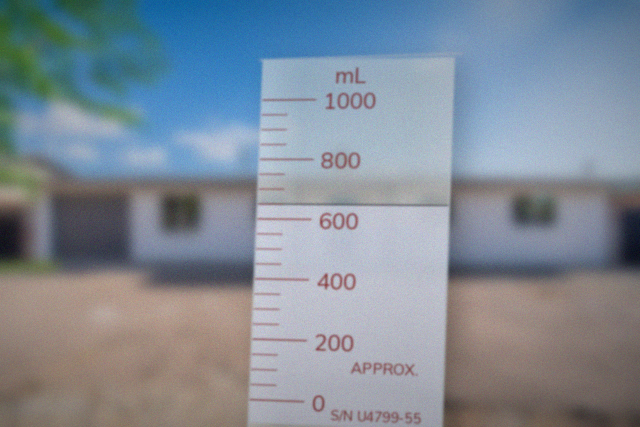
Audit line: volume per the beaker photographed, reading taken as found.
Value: 650 mL
